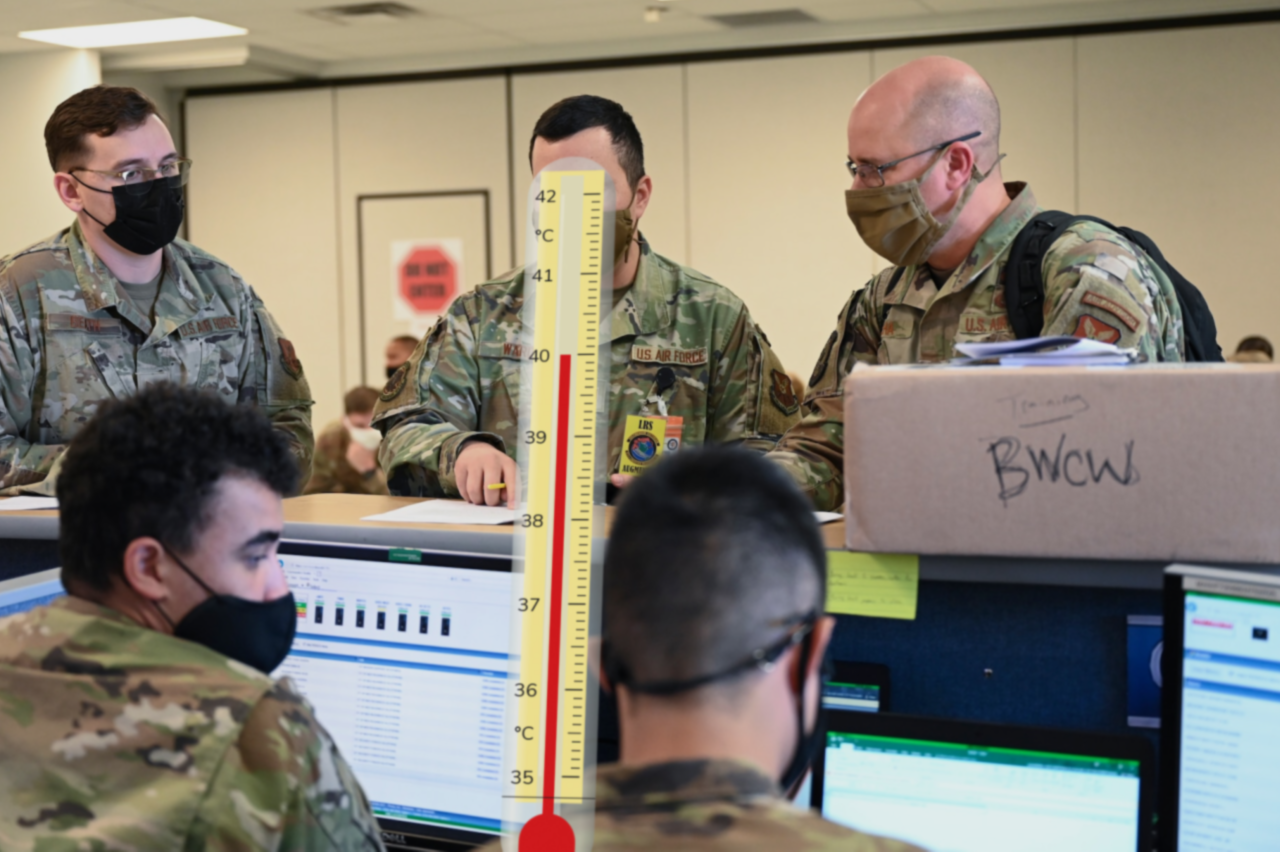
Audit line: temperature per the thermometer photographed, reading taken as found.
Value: 40 °C
